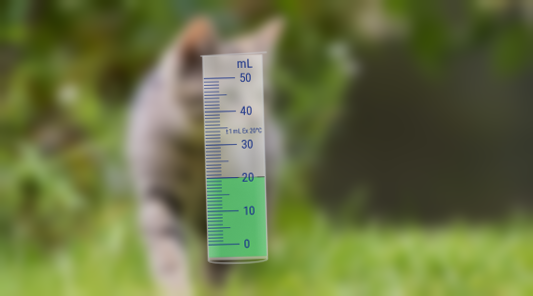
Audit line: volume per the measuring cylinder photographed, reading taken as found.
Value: 20 mL
